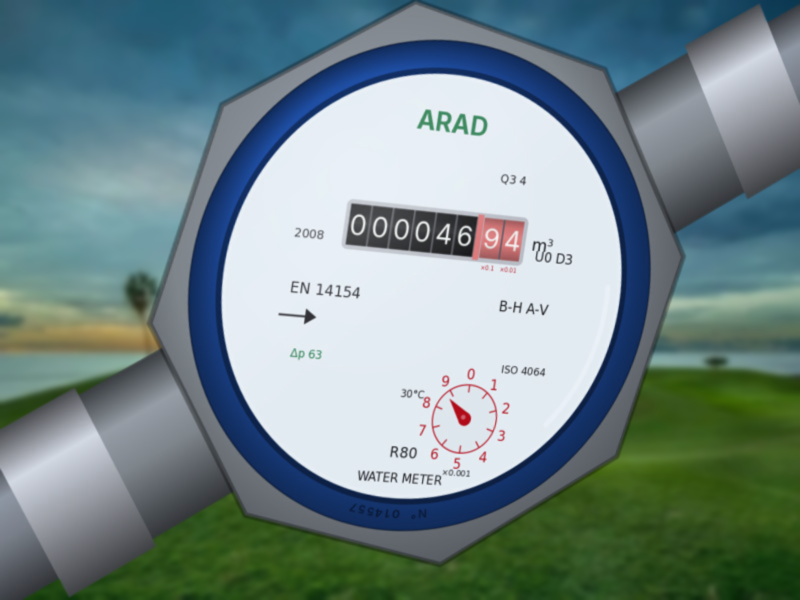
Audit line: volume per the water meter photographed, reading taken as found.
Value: 46.948 m³
